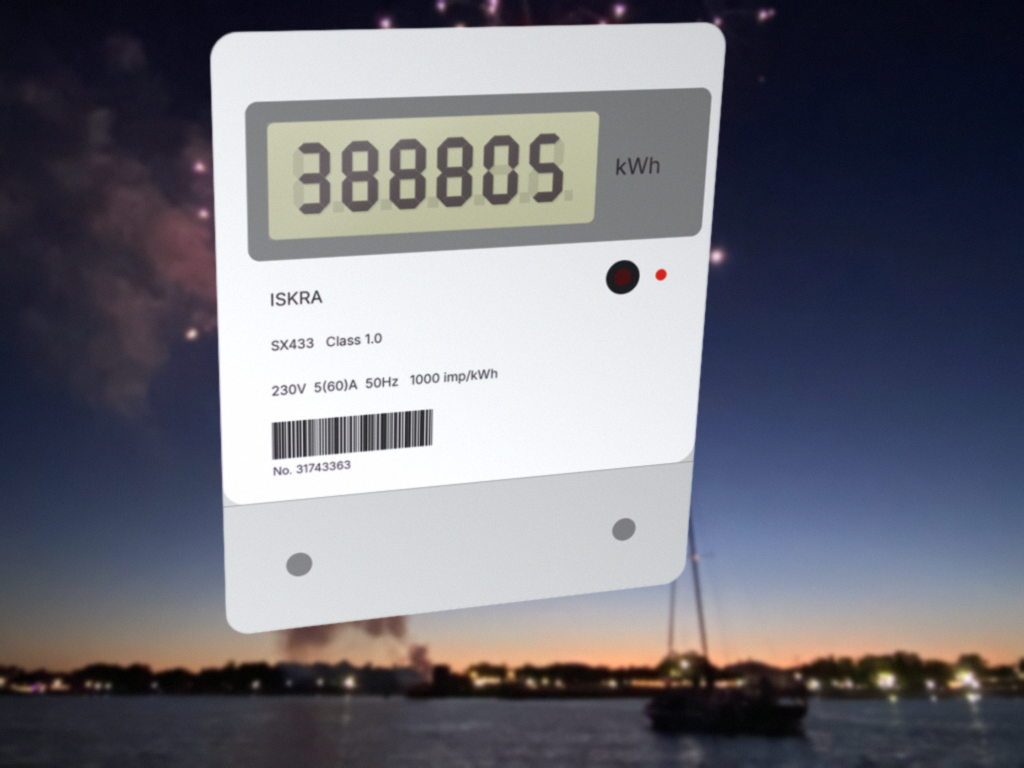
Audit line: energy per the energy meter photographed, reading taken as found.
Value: 388805 kWh
